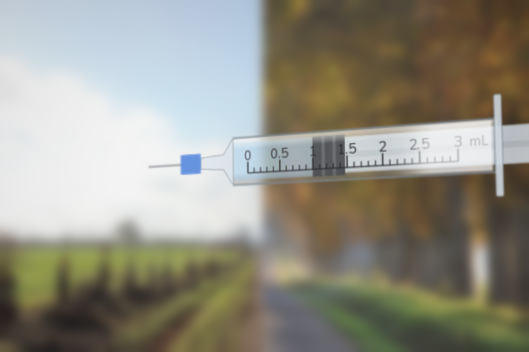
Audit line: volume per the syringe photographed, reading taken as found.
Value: 1 mL
